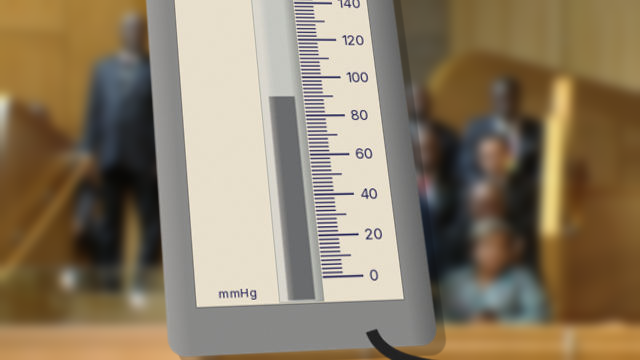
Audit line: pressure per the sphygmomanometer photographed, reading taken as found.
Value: 90 mmHg
